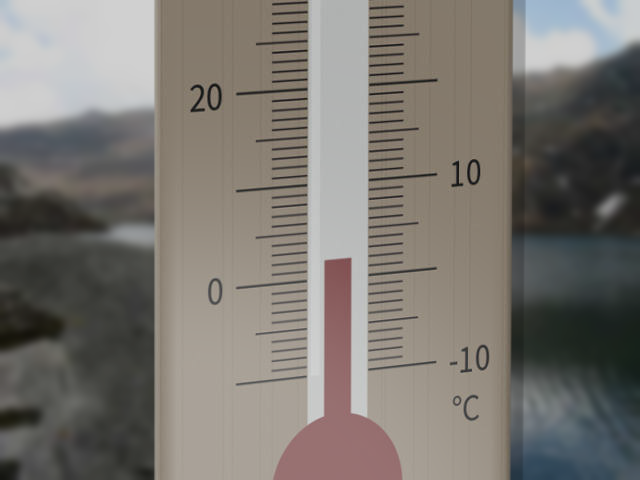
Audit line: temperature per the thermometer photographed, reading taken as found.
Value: 2 °C
